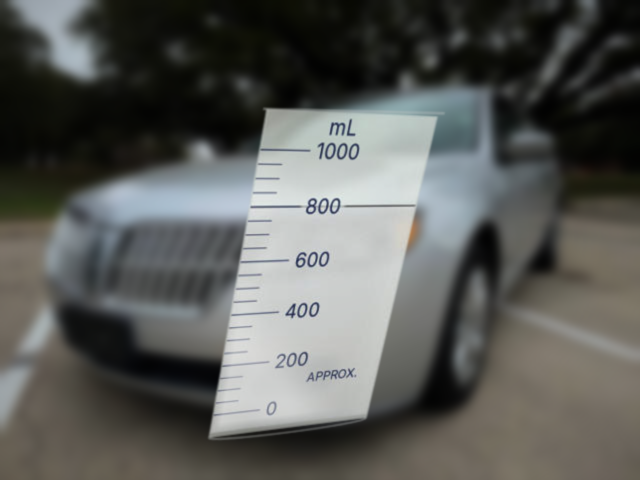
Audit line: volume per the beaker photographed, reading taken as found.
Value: 800 mL
